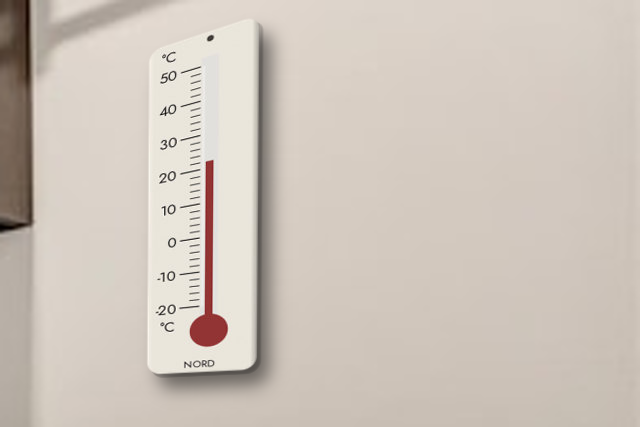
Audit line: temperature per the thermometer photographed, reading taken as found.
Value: 22 °C
